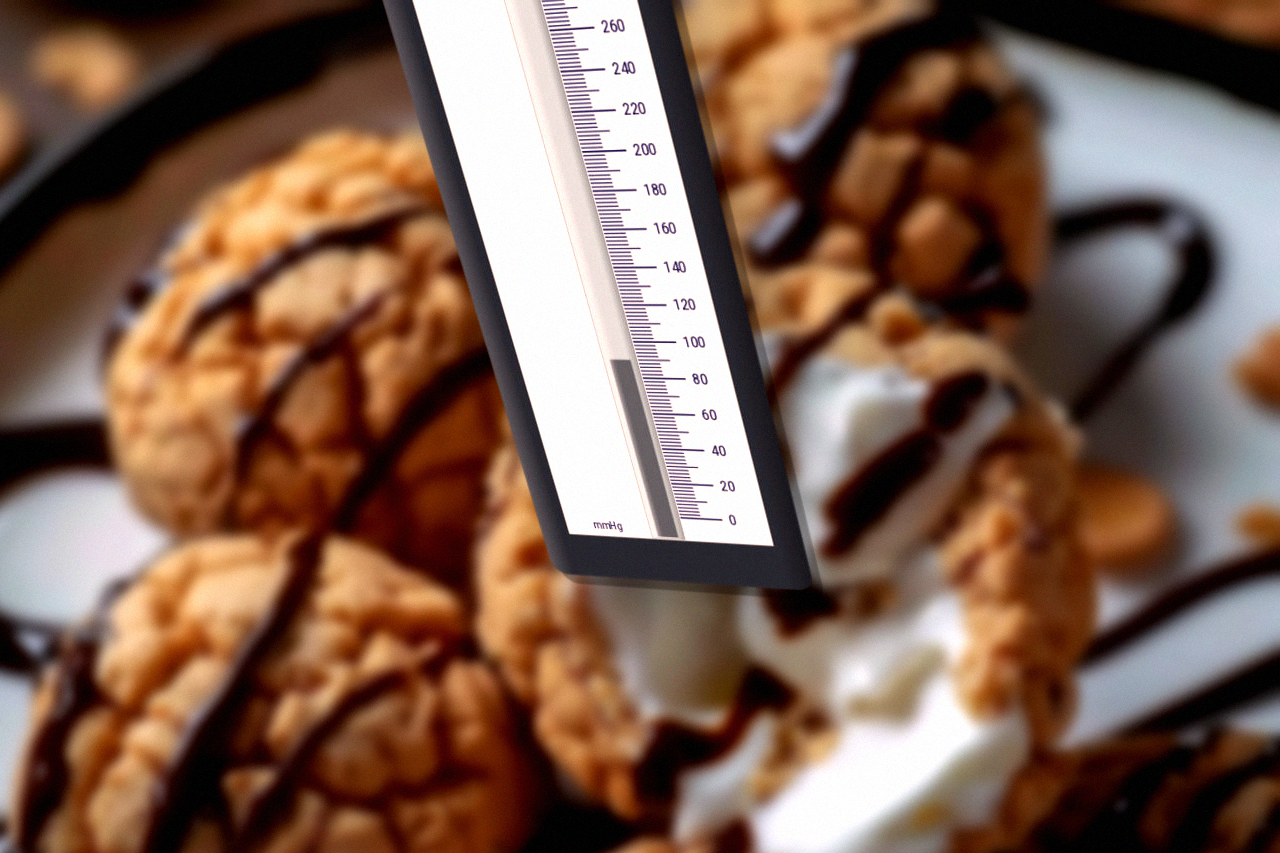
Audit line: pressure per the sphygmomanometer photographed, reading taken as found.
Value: 90 mmHg
